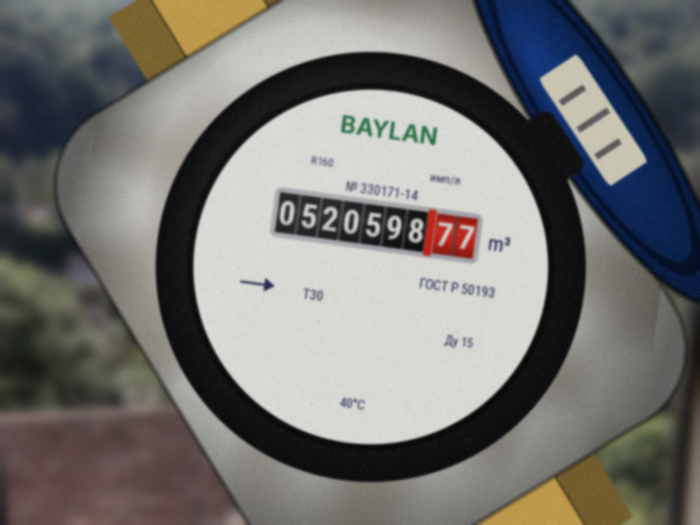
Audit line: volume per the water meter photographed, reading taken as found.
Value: 520598.77 m³
